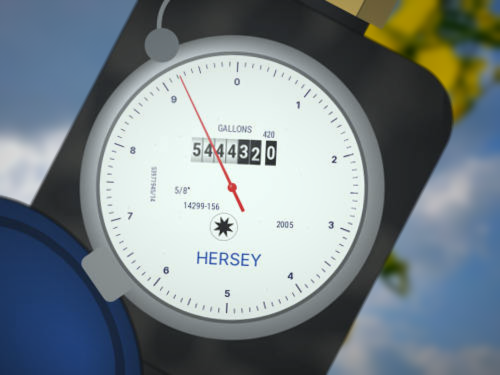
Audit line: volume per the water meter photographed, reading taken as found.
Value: 5444319.2 gal
